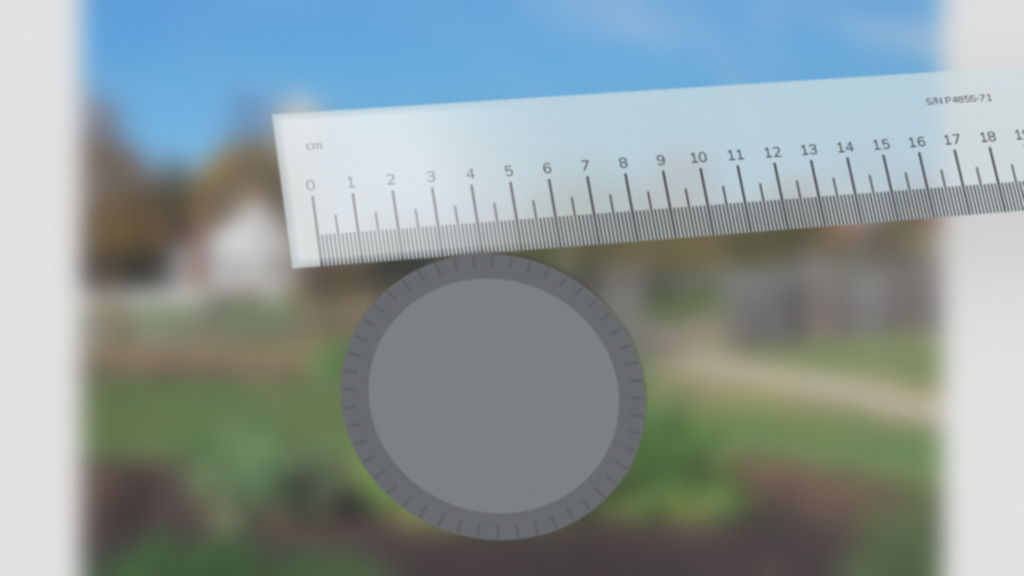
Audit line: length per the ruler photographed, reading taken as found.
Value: 7.5 cm
